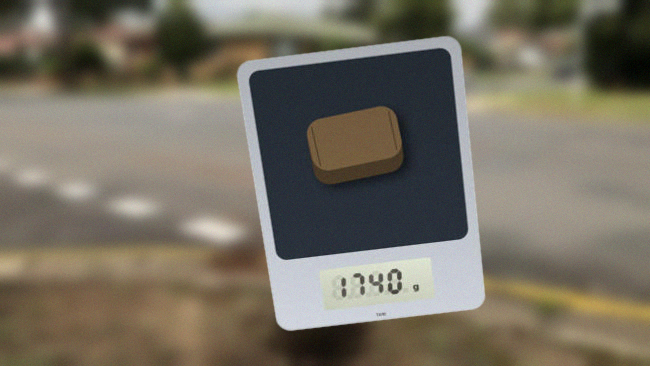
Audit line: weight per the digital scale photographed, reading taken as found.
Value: 1740 g
